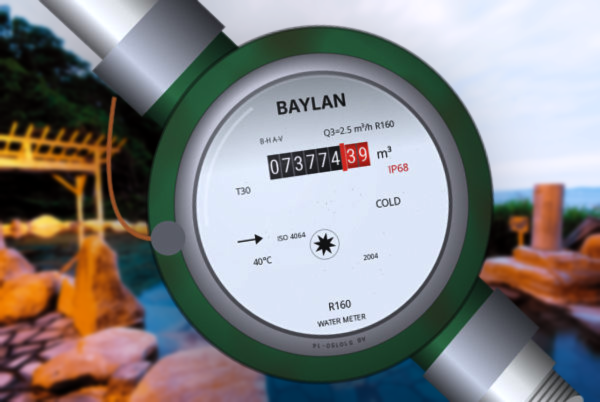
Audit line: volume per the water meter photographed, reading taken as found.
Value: 73774.39 m³
